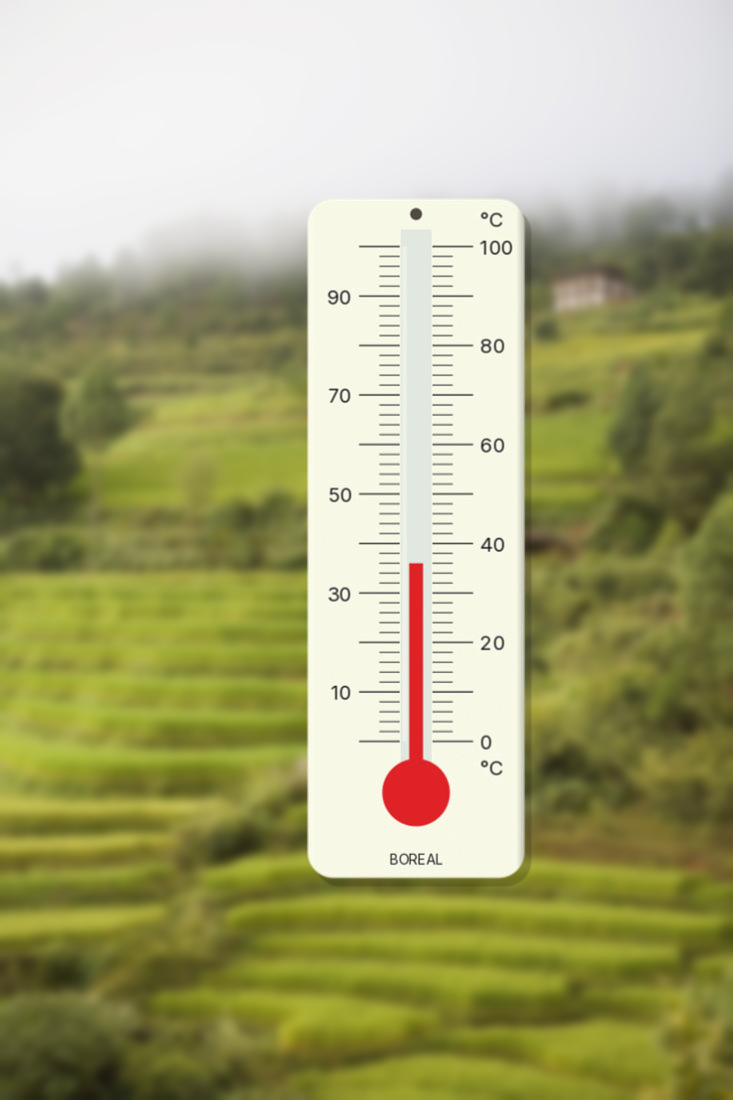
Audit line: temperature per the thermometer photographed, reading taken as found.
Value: 36 °C
